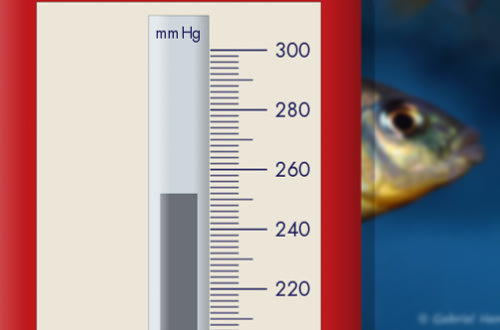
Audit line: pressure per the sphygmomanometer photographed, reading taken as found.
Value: 252 mmHg
